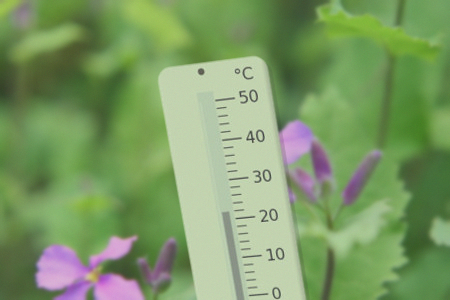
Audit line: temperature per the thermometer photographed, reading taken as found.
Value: 22 °C
